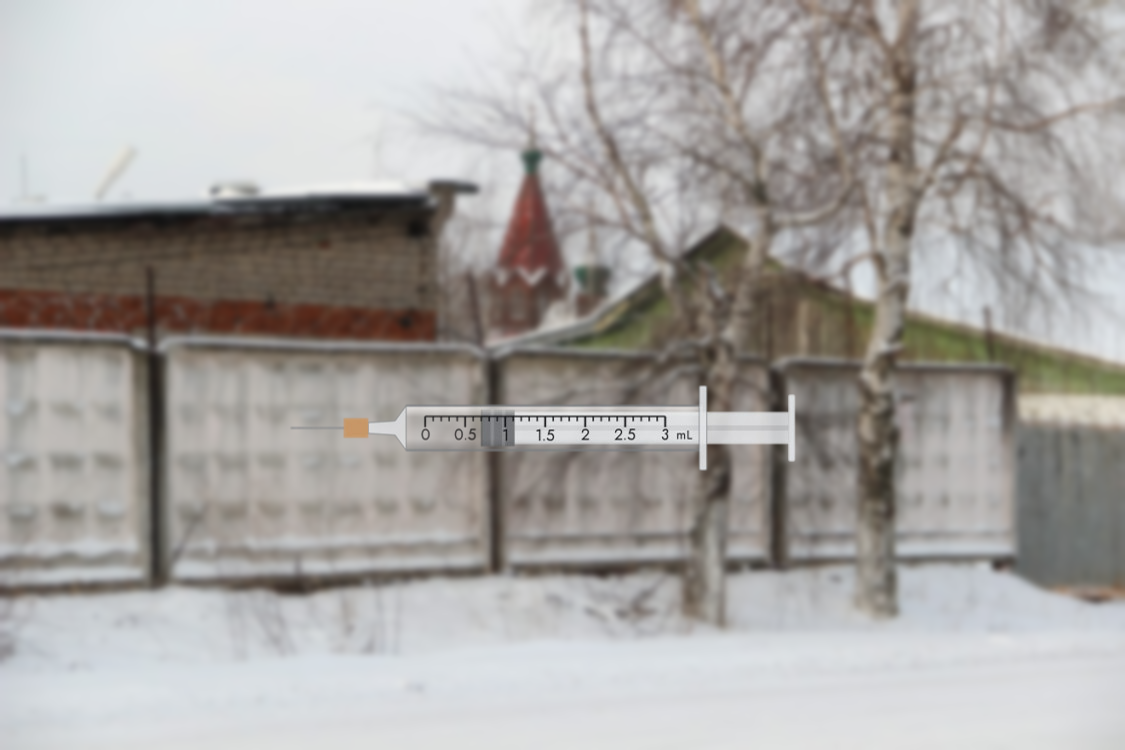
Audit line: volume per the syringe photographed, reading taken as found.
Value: 0.7 mL
